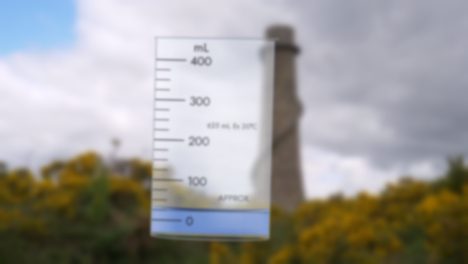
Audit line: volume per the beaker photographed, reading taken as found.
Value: 25 mL
